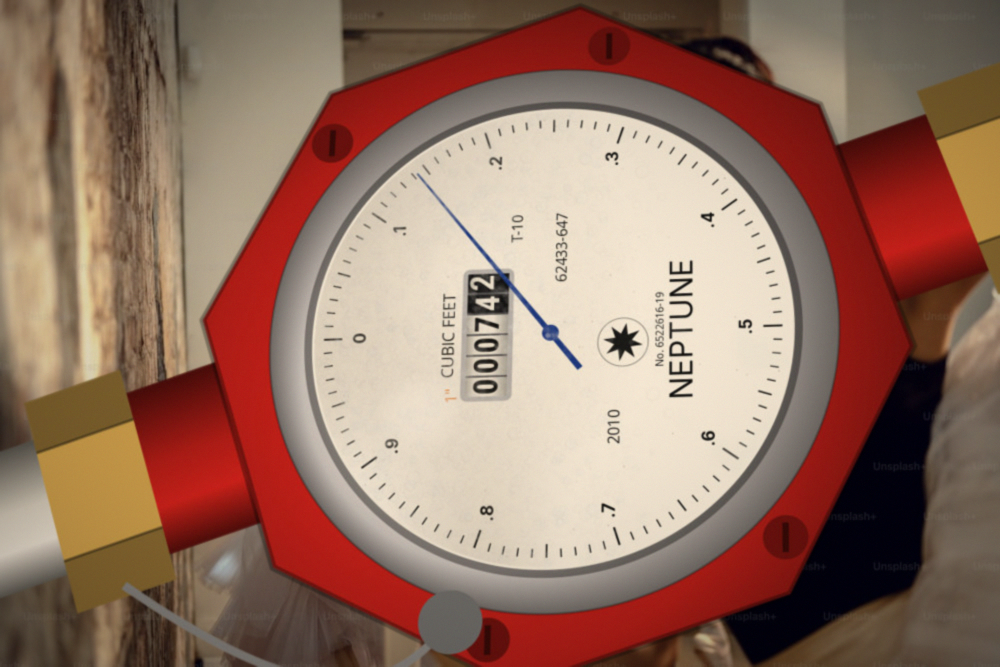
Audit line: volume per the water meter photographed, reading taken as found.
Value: 742.14 ft³
